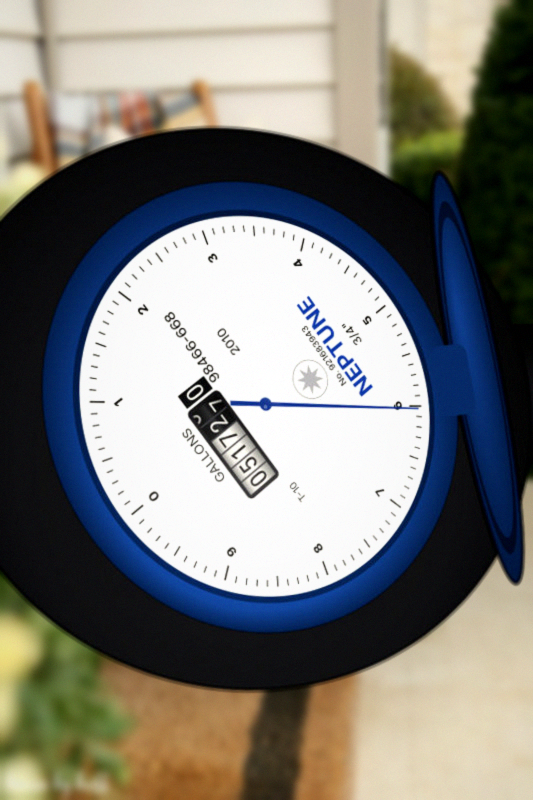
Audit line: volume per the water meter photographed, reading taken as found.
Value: 517266.0 gal
